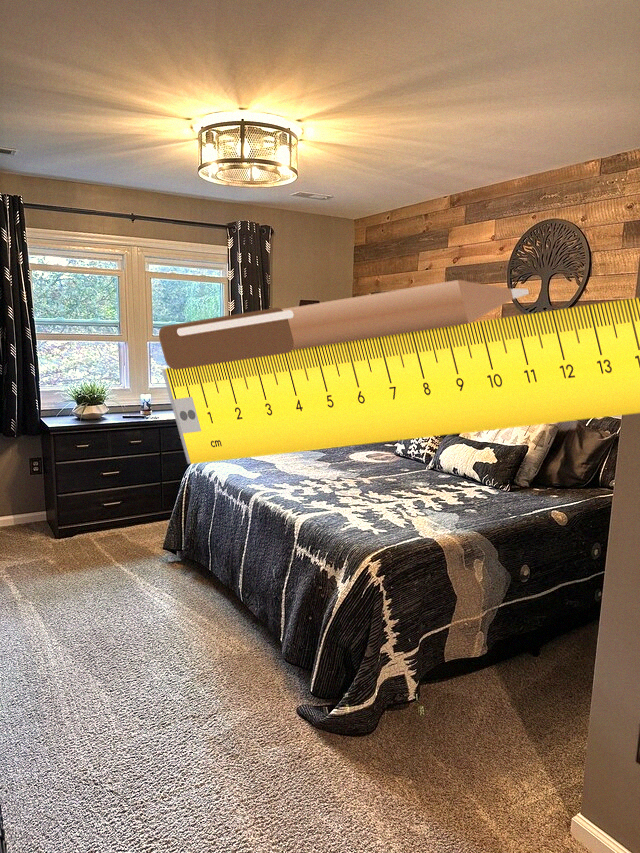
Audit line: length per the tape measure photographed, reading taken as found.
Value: 11.5 cm
